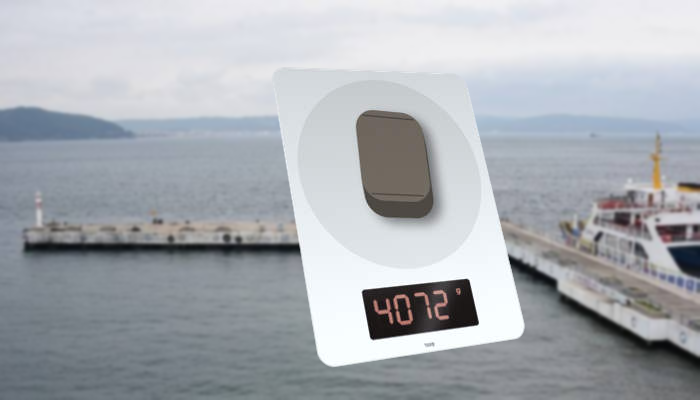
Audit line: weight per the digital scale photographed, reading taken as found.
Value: 4072 g
